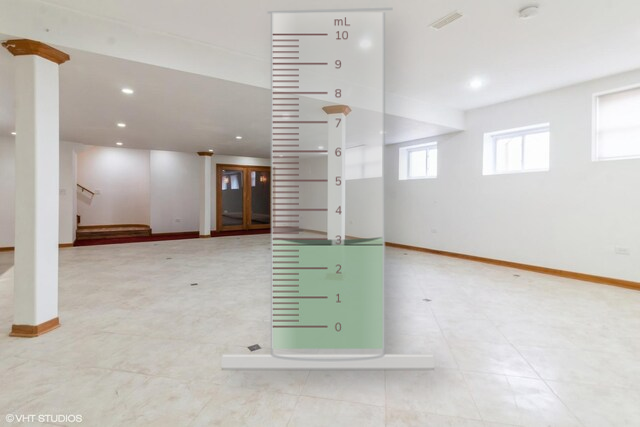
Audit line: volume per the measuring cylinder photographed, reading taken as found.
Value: 2.8 mL
